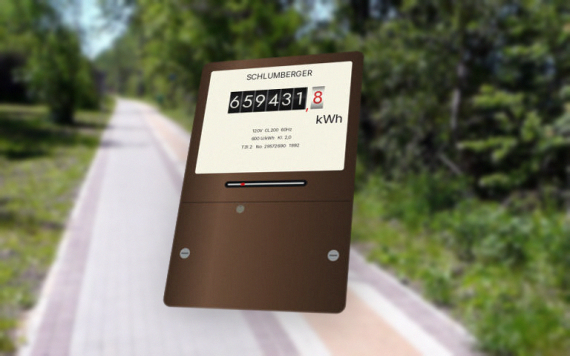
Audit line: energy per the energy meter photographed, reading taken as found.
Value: 659431.8 kWh
